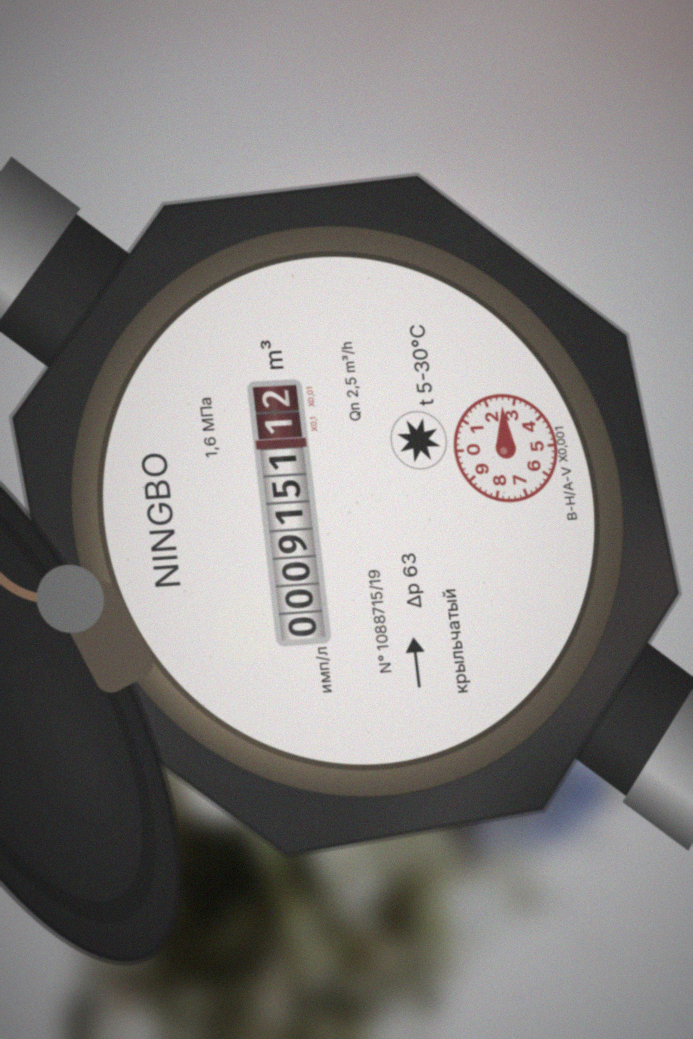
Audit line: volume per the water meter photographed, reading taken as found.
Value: 9151.122 m³
